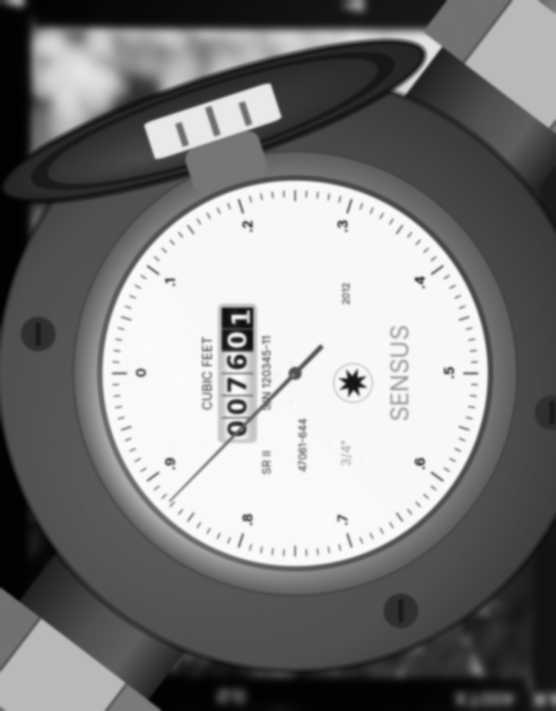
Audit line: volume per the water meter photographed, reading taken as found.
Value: 7600.87 ft³
